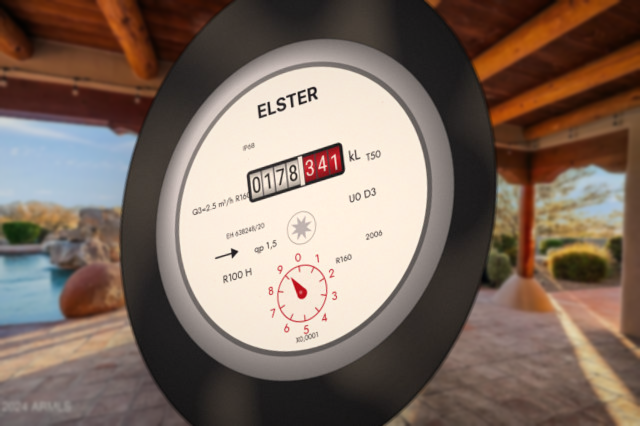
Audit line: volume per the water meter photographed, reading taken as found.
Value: 178.3409 kL
